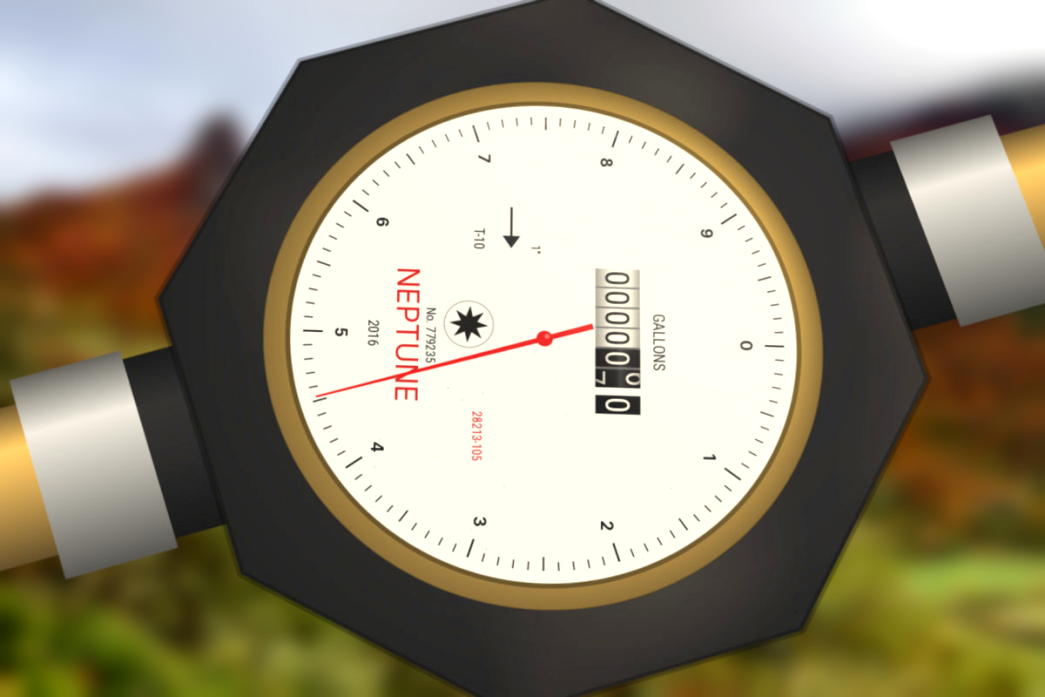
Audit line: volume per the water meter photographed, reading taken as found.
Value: 64.5 gal
